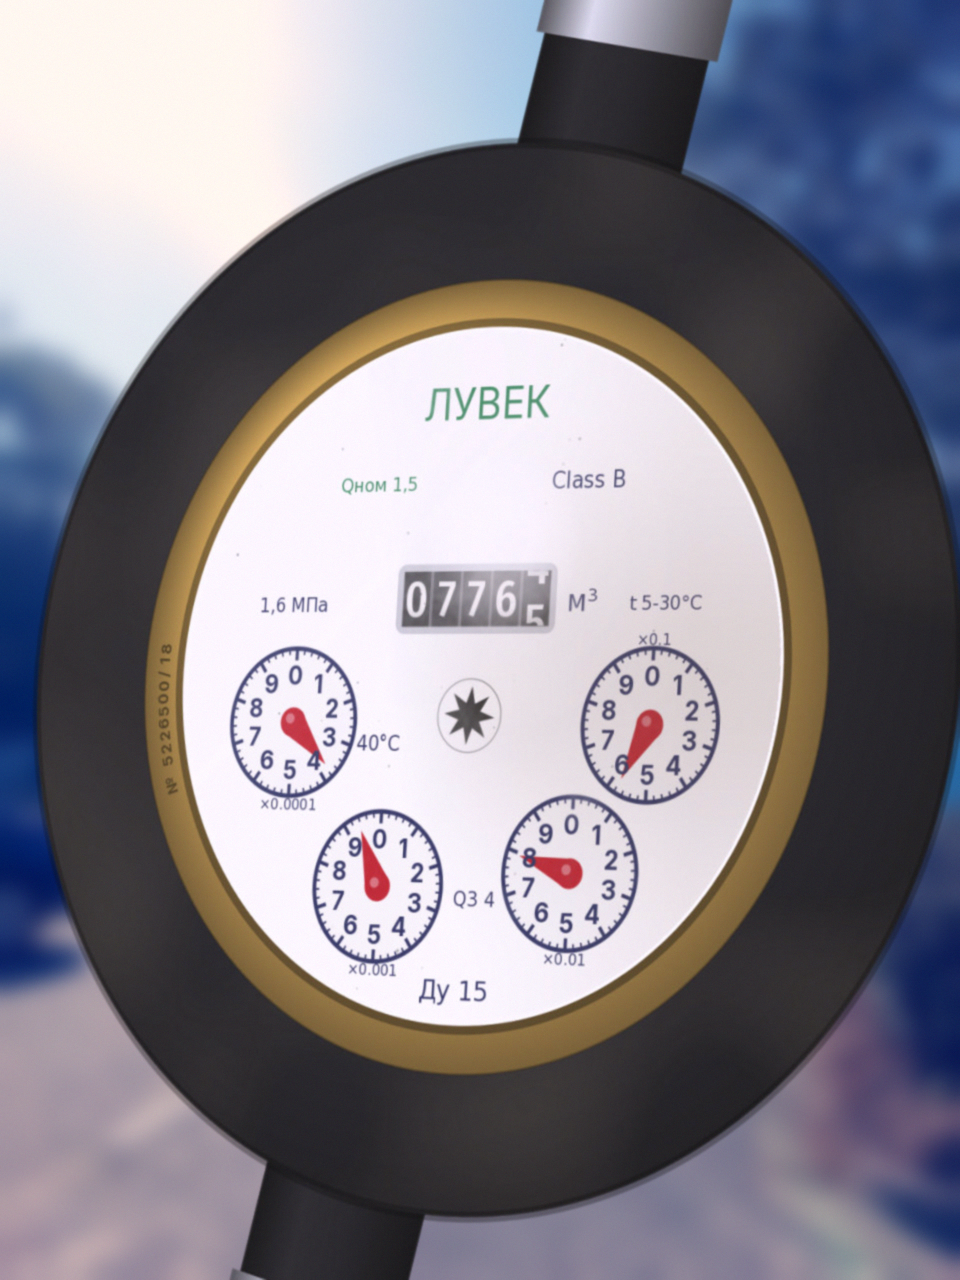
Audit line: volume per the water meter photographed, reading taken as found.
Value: 7764.5793 m³
